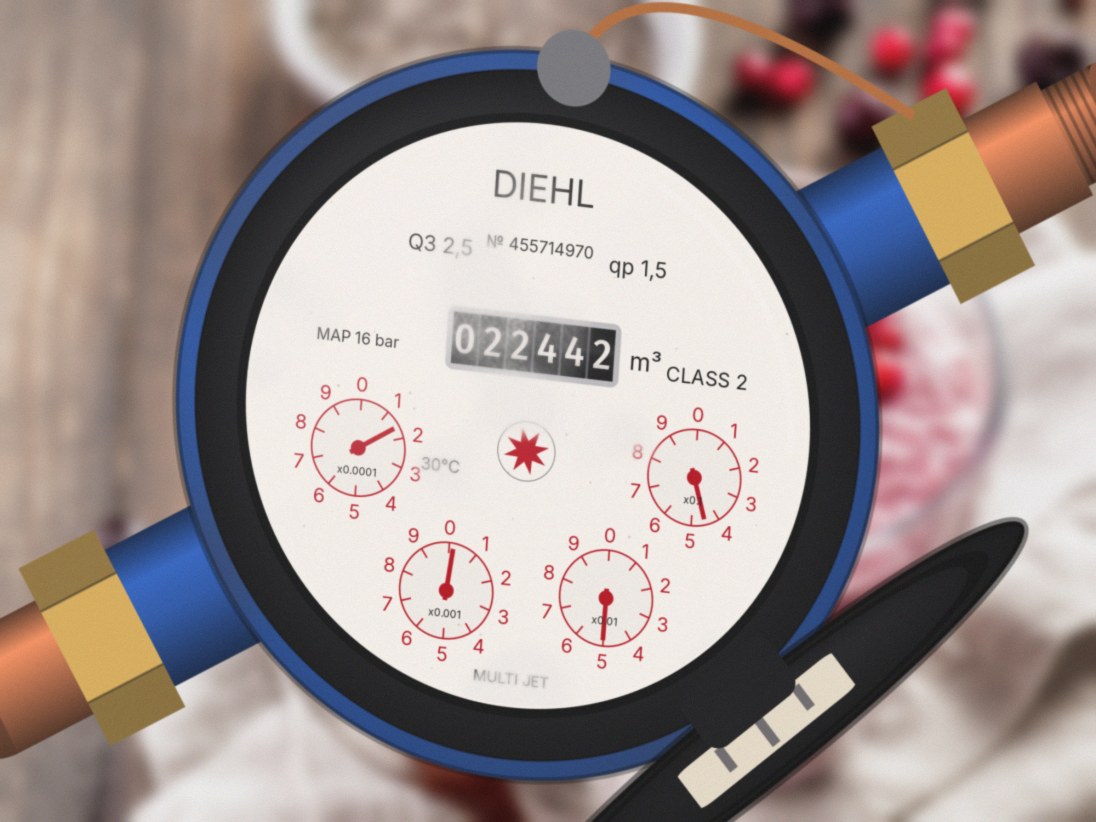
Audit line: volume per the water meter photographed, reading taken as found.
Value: 22442.4501 m³
